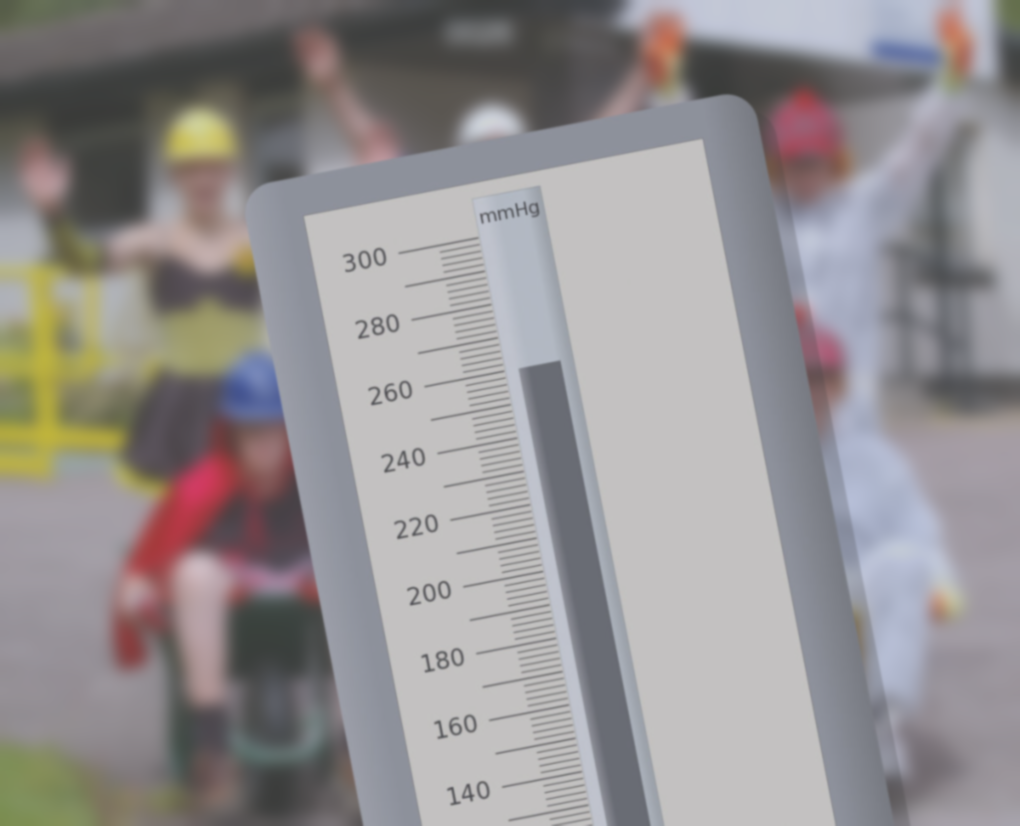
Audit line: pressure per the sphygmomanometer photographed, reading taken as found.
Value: 260 mmHg
